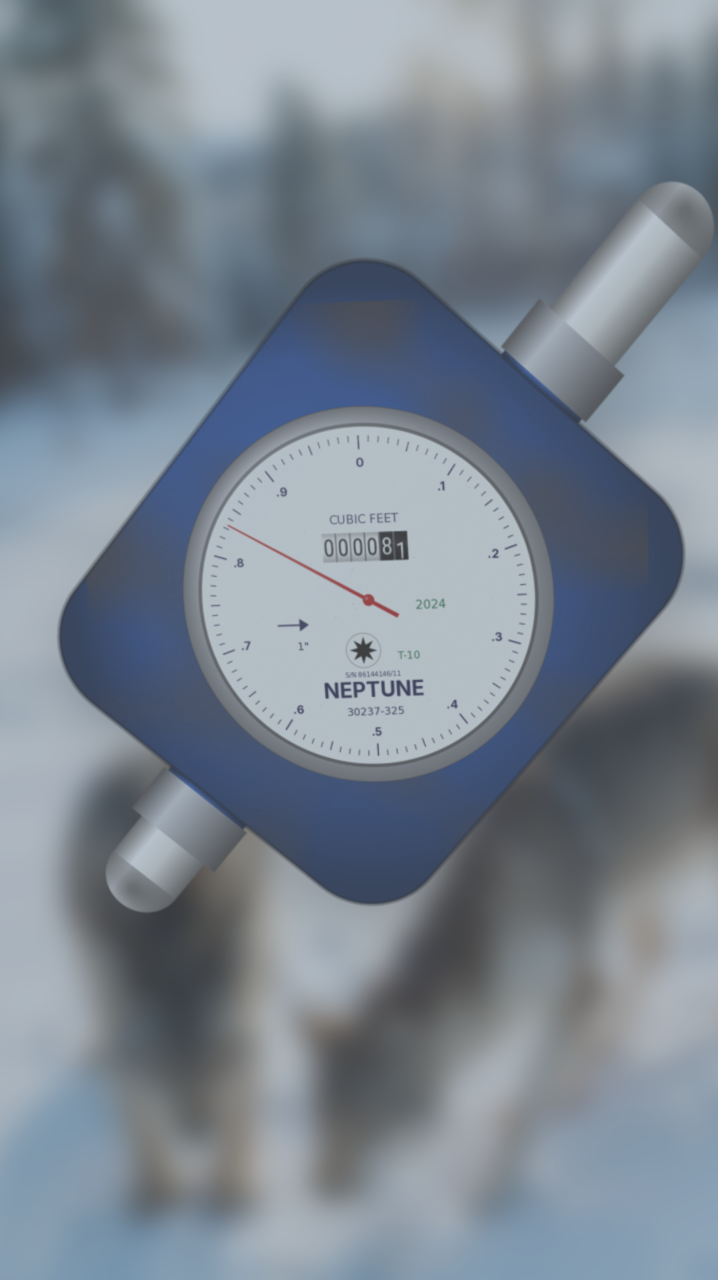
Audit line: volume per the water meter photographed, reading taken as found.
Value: 80.83 ft³
